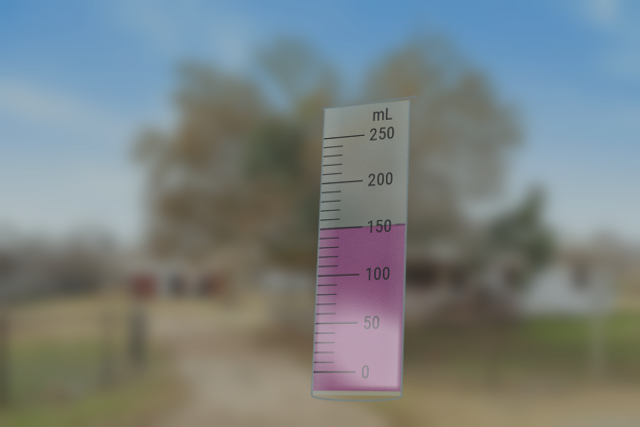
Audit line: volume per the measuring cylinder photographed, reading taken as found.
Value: 150 mL
